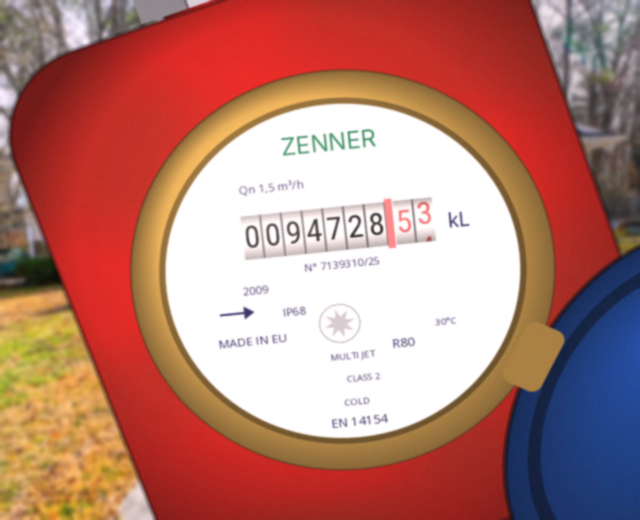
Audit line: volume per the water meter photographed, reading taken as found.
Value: 94728.53 kL
